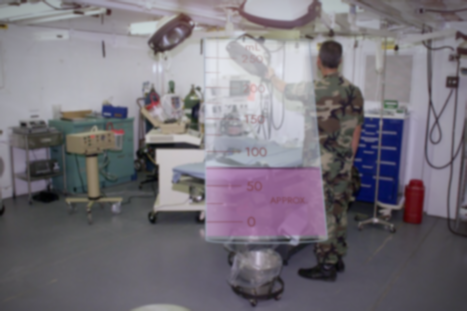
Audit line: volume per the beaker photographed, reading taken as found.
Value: 75 mL
